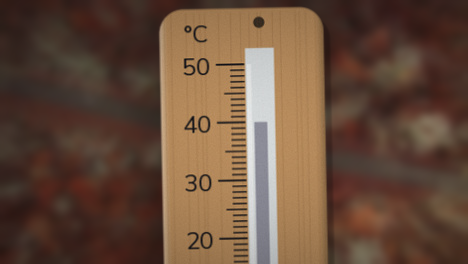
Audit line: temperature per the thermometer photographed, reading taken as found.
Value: 40 °C
